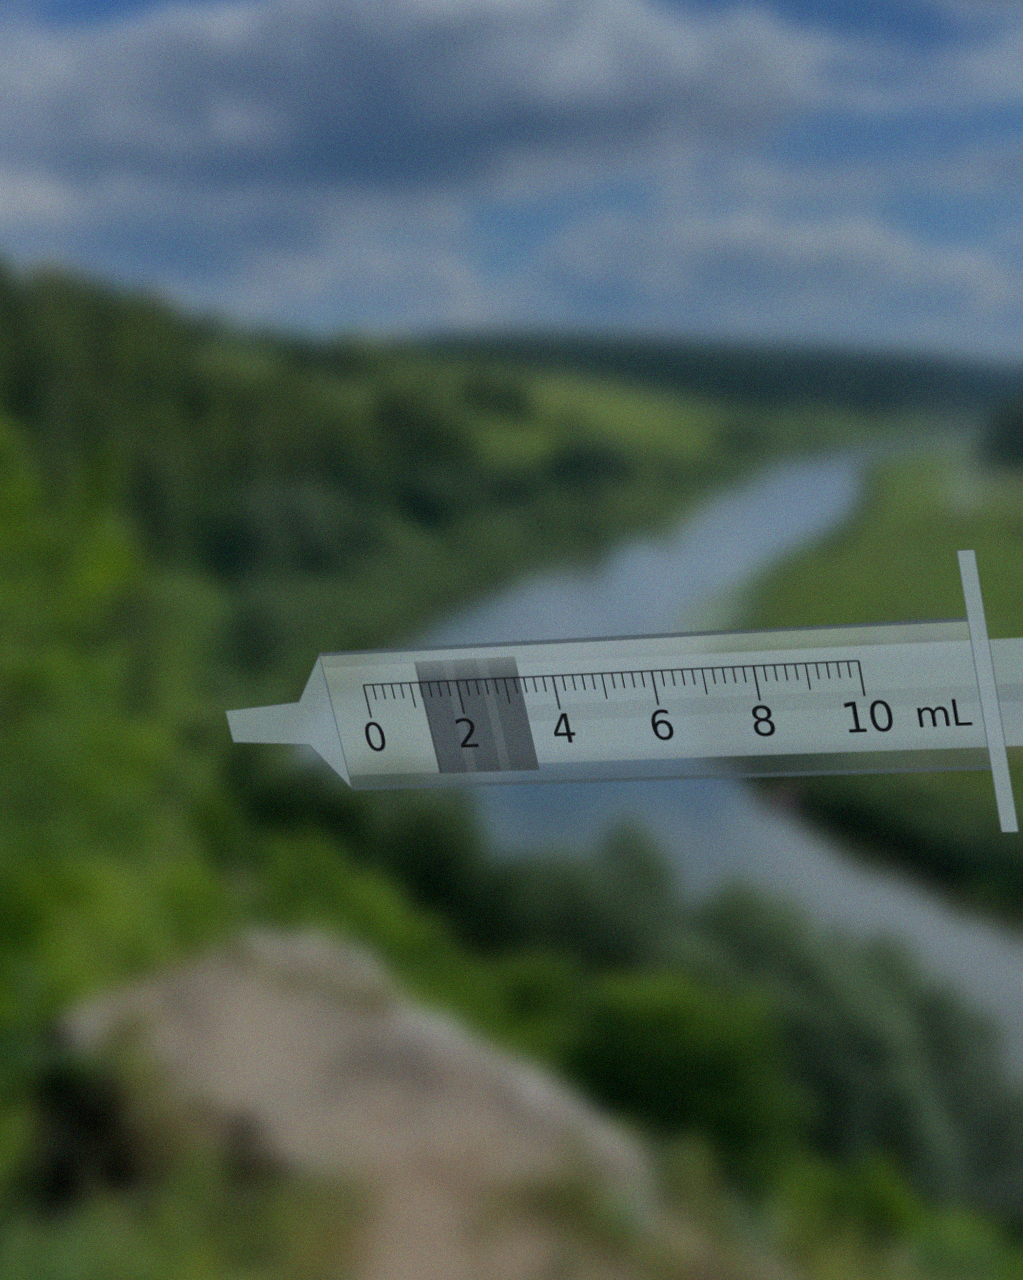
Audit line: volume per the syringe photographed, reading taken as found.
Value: 1.2 mL
